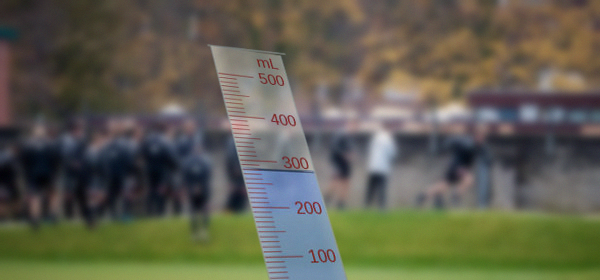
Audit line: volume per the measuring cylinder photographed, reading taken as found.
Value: 280 mL
